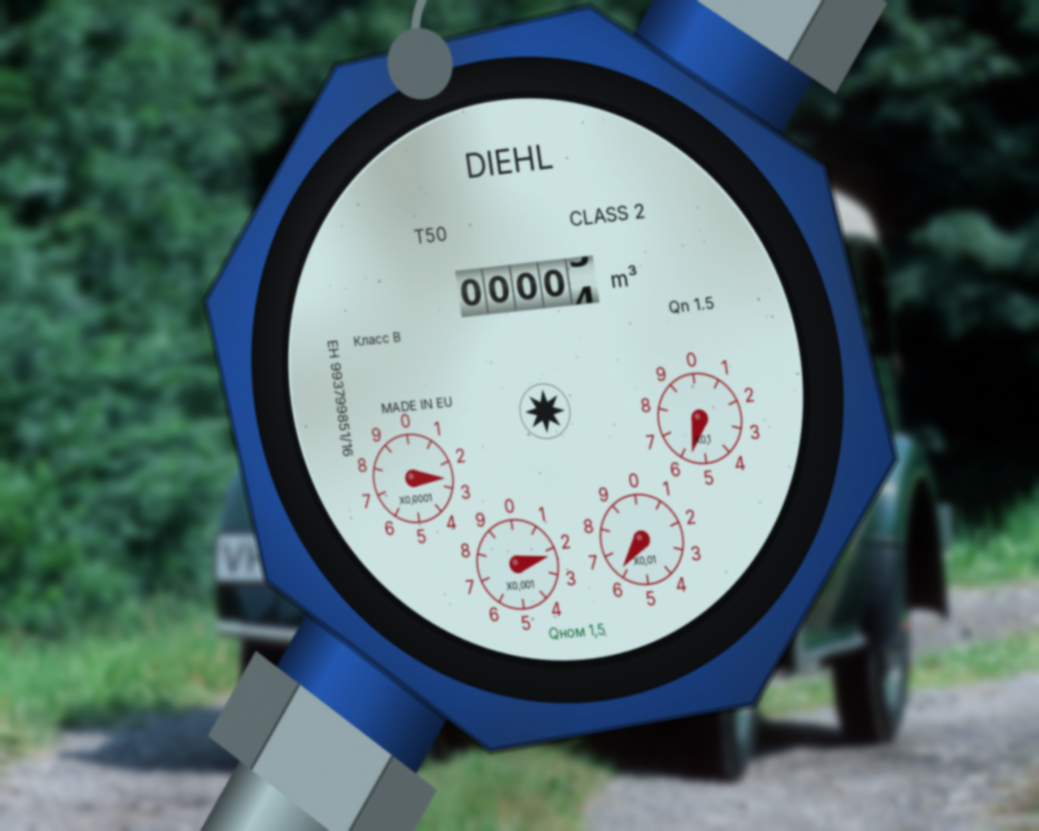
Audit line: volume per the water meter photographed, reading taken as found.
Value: 3.5622 m³
